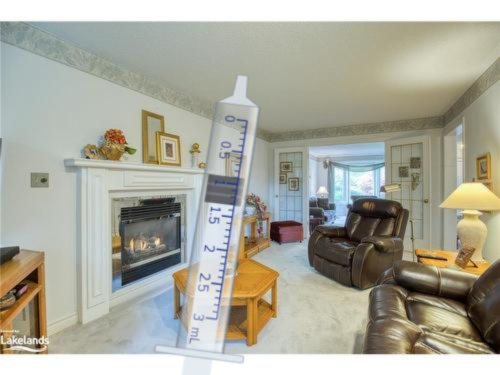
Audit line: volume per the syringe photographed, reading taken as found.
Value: 0.9 mL
